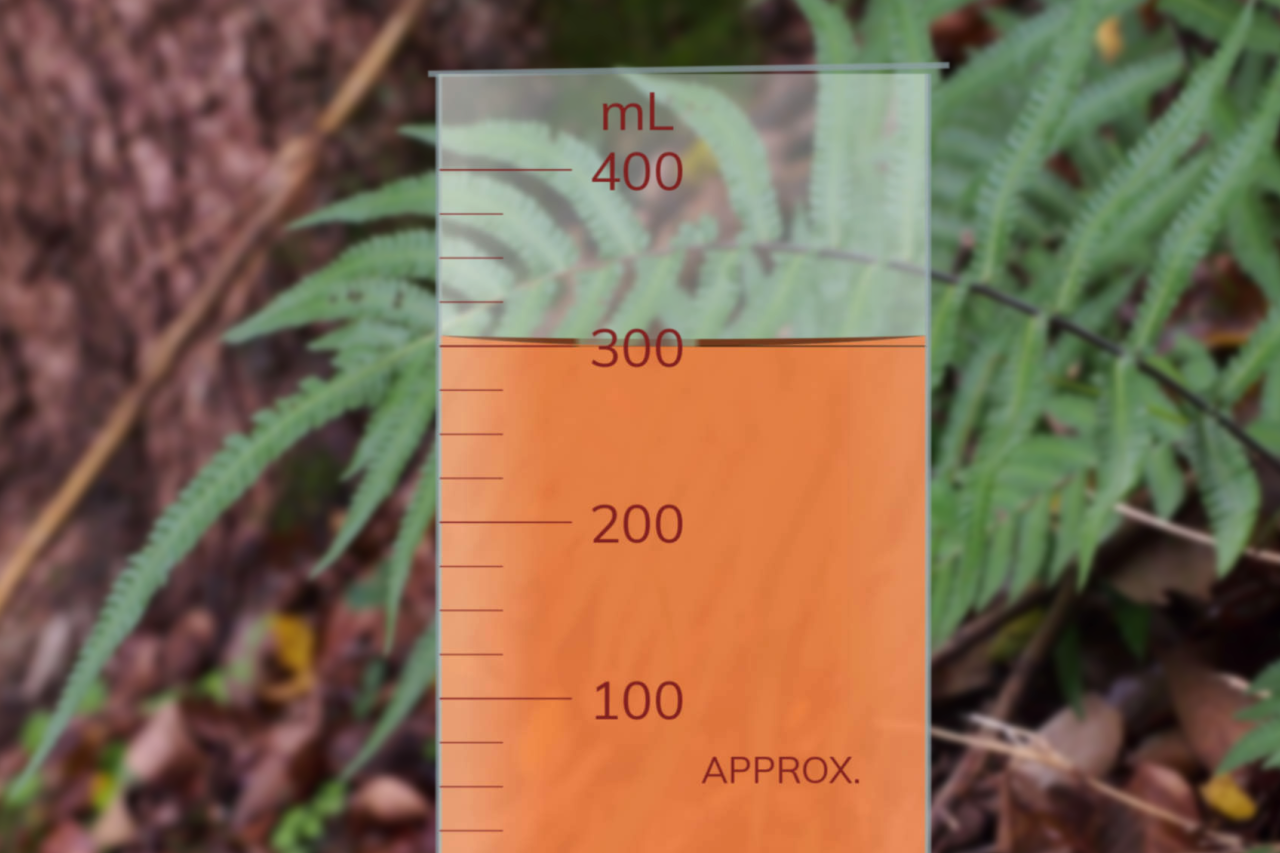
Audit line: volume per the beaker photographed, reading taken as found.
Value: 300 mL
